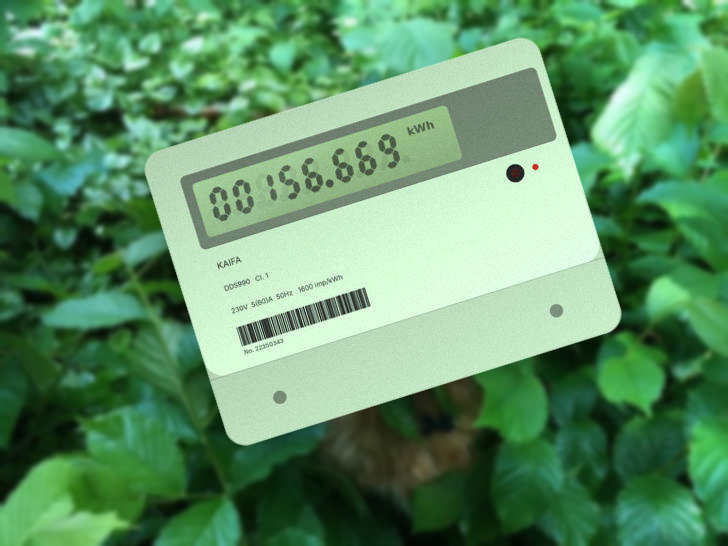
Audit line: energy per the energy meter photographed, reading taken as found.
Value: 156.669 kWh
